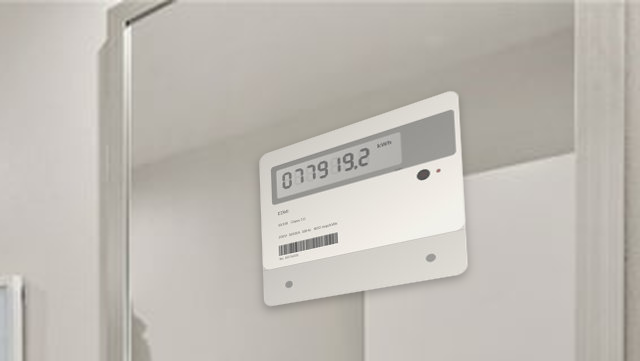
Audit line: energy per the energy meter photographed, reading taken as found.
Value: 77919.2 kWh
